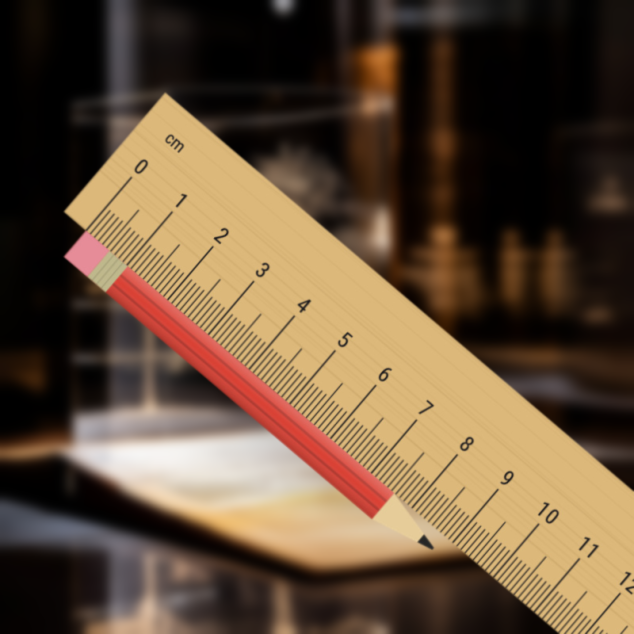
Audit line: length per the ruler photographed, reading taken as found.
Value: 8.8 cm
